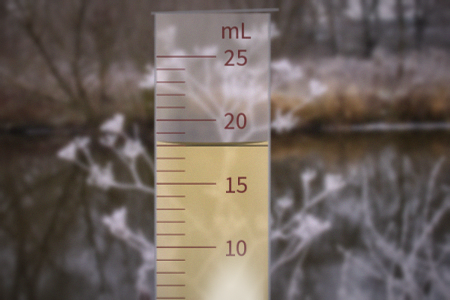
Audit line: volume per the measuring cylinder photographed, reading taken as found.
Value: 18 mL
